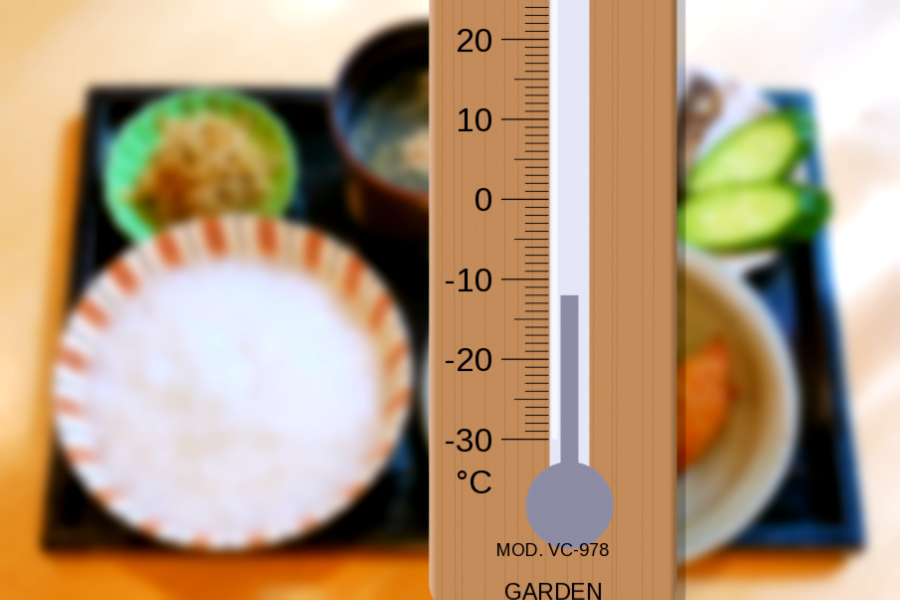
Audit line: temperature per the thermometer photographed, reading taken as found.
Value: -12 °C
